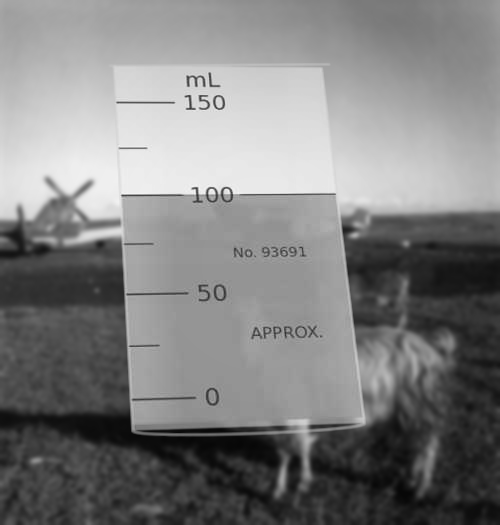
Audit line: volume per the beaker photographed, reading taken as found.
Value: 100 mL
